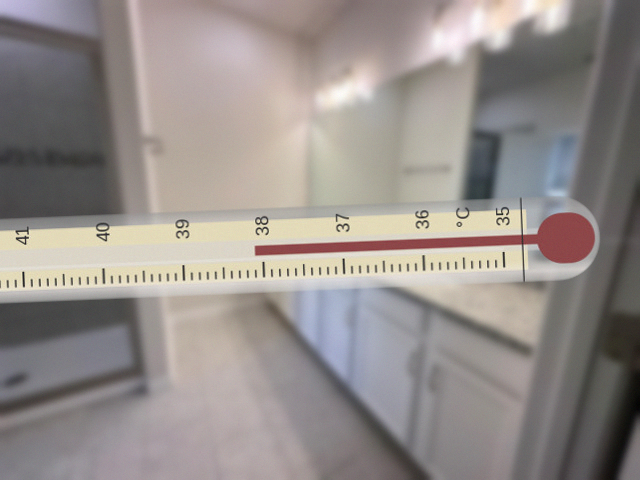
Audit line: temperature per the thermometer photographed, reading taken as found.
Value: 38.1 °C
